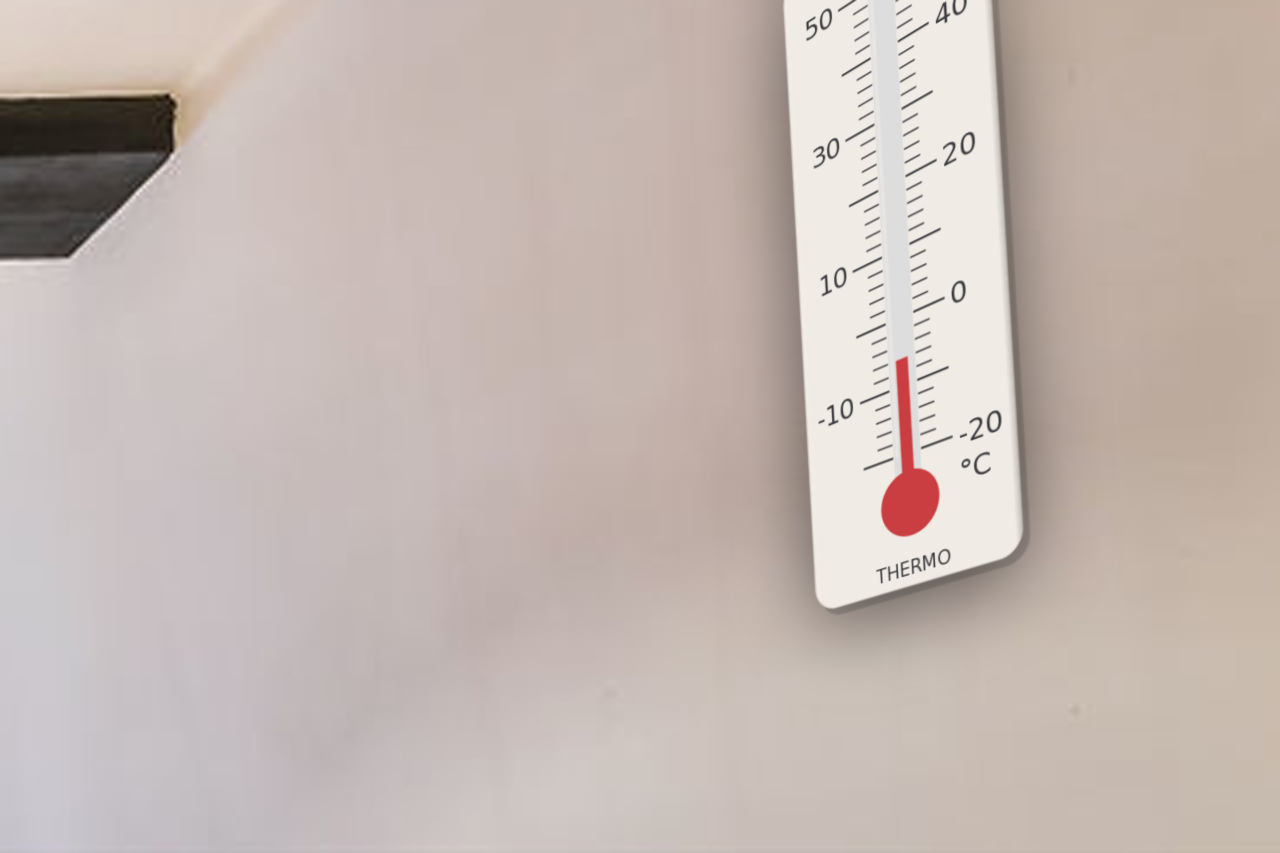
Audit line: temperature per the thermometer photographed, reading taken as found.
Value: -6 °C
